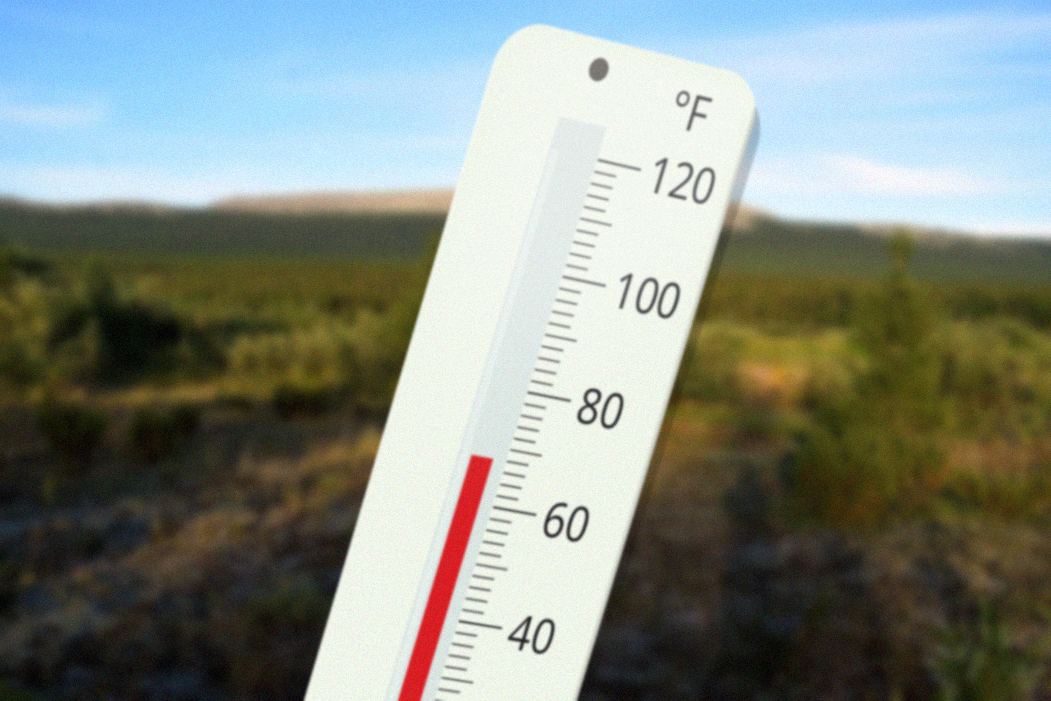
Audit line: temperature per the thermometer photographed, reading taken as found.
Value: 68 °F
